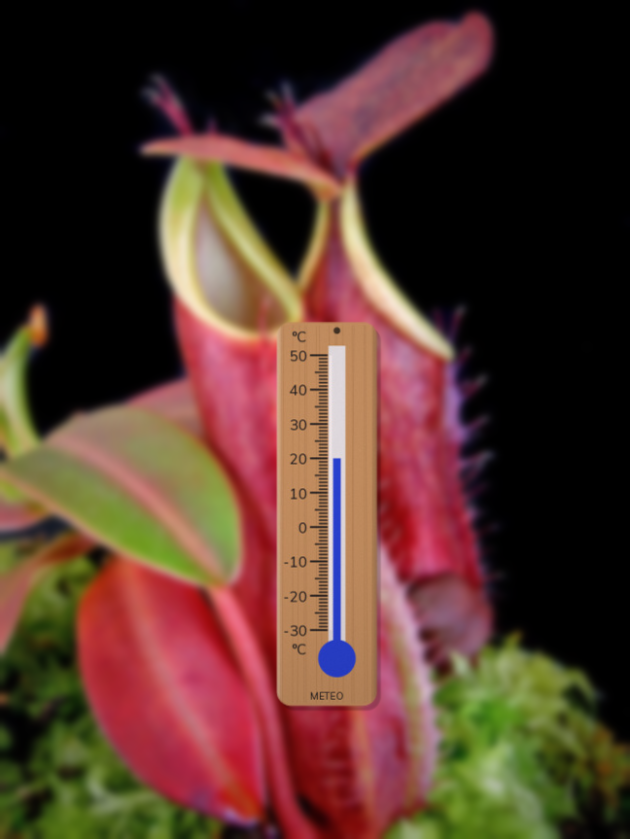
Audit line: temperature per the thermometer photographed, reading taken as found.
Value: 20 °C
